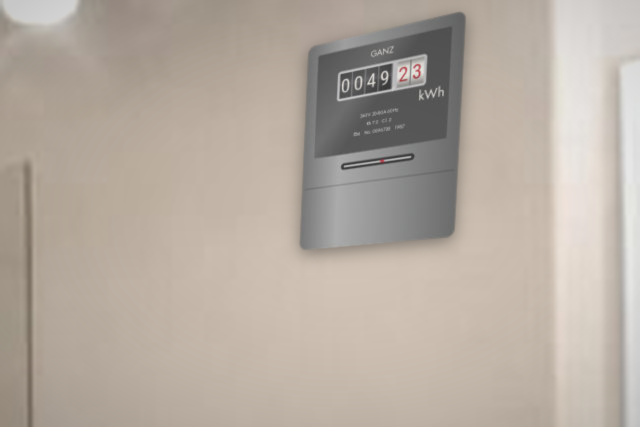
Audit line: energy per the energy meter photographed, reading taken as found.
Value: 49.23 kWh
